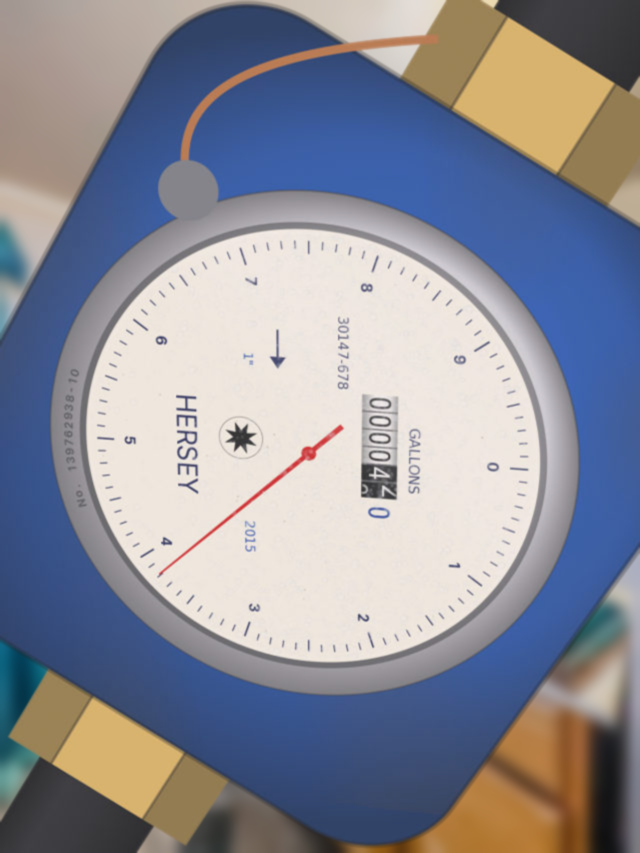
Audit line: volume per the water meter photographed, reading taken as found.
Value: 423.8 gal
